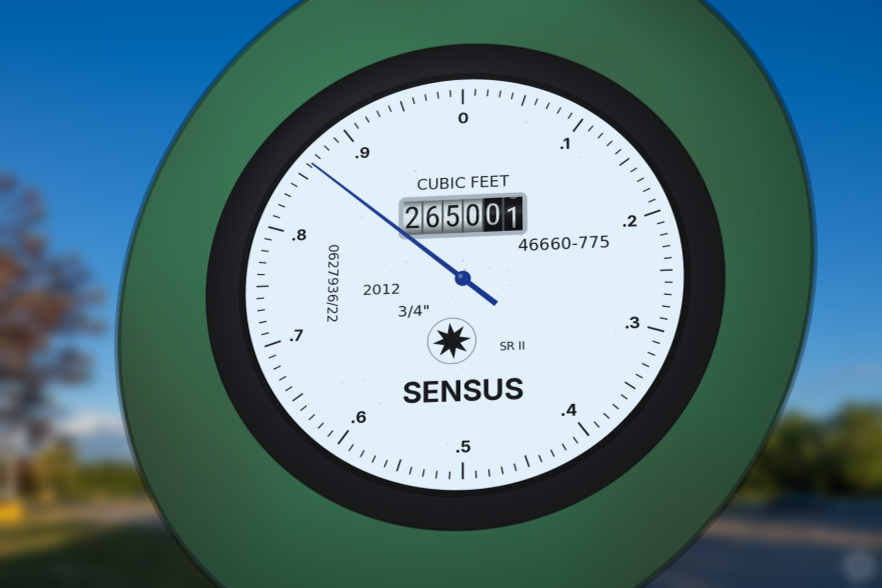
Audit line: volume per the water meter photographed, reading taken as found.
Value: 265000.86 ft³
